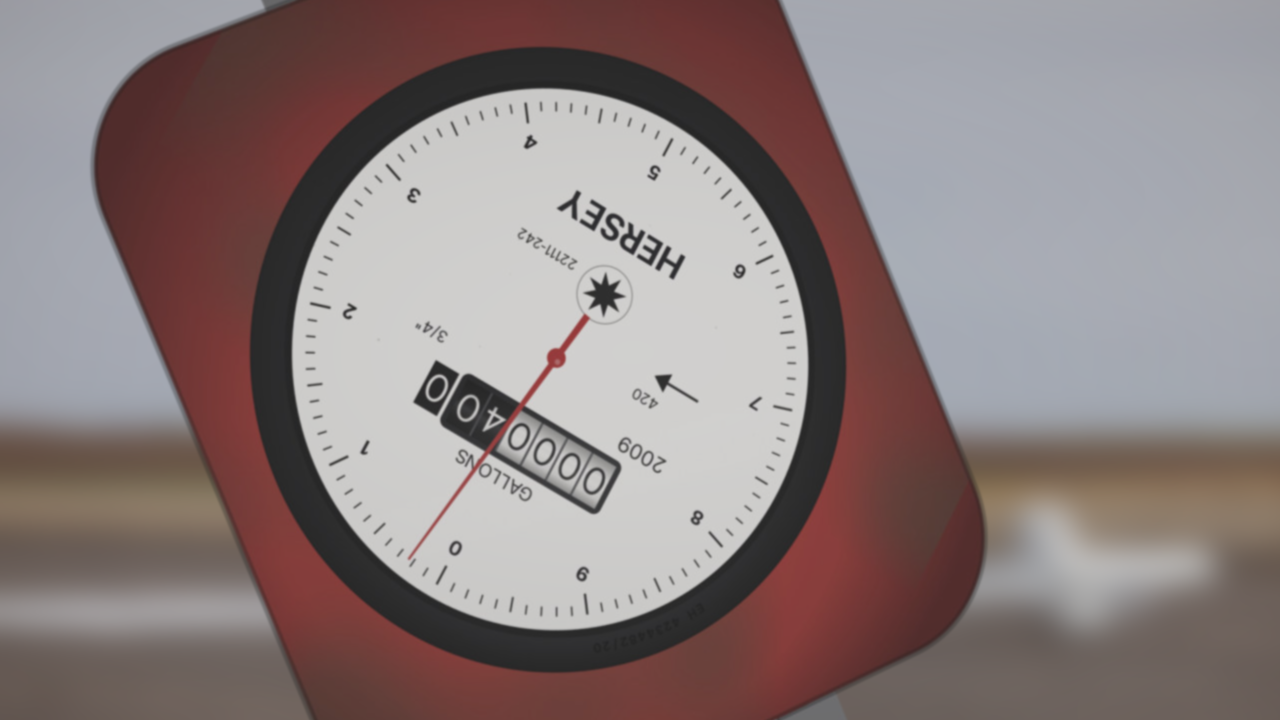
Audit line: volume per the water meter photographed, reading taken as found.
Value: 400.2 gal
